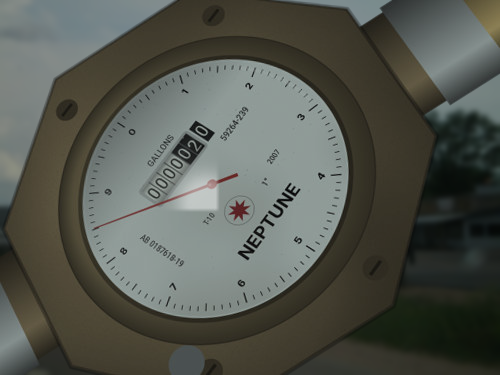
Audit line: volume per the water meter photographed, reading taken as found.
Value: 18.5 gal
